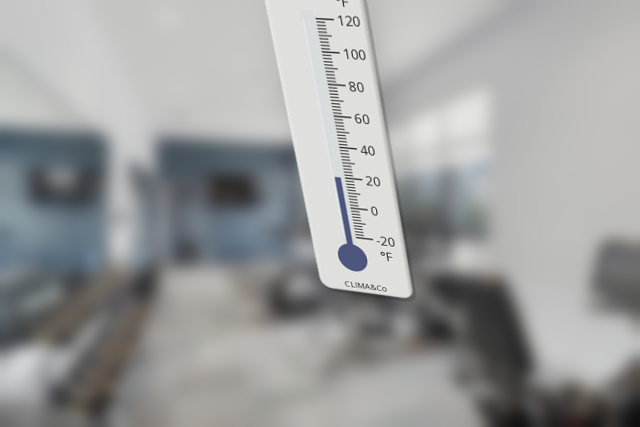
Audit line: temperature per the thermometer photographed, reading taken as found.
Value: 20 °F
